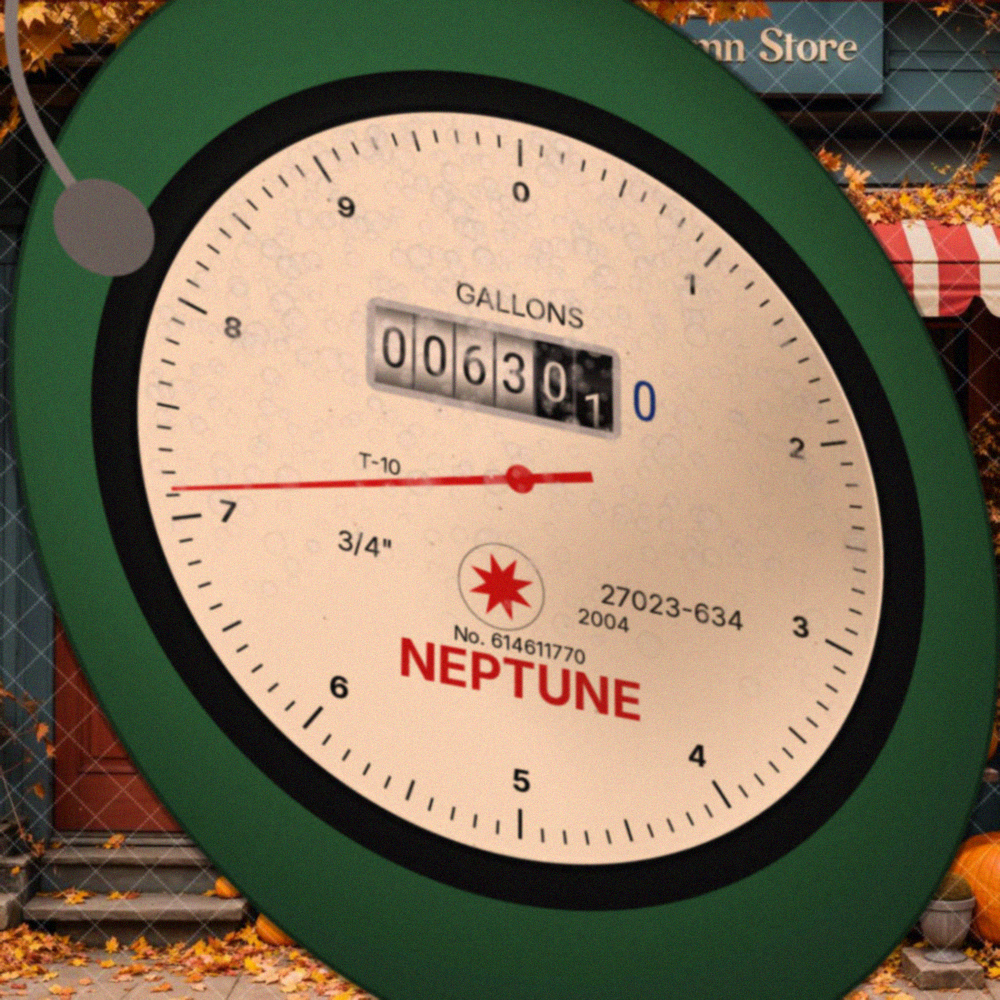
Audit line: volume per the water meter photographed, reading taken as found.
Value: 63007.1 gal
